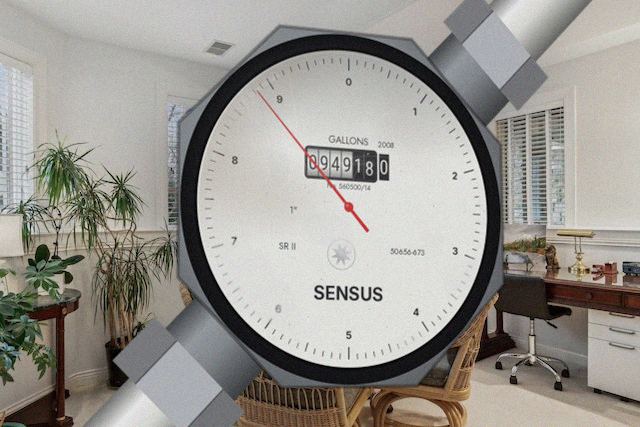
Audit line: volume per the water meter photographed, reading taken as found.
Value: 949178.8 gal
